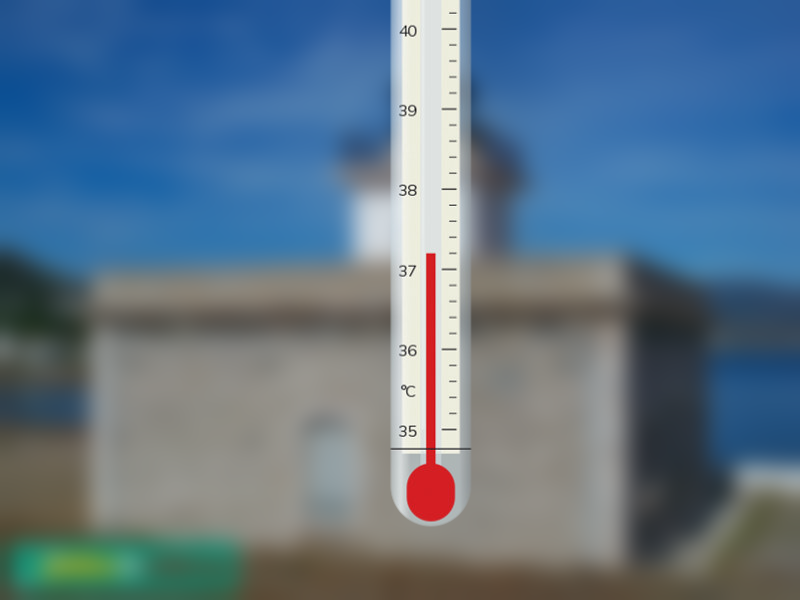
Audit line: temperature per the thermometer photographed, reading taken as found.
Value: 37.2 °C
